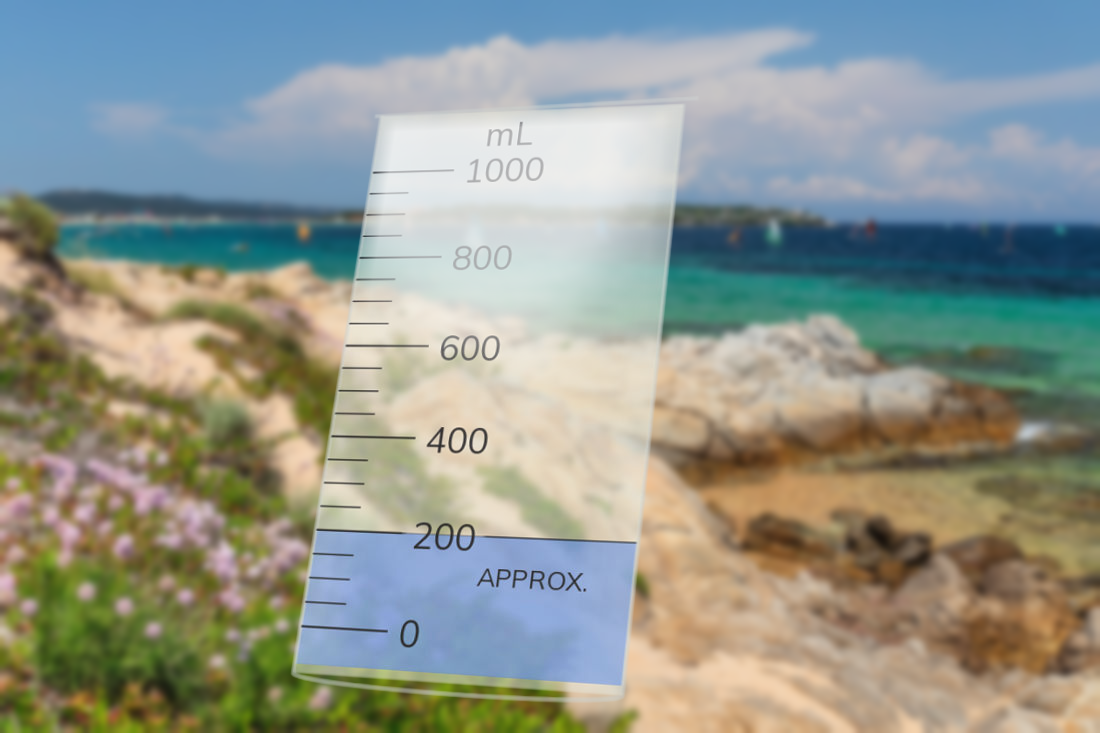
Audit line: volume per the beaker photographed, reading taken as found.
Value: 200 mL
